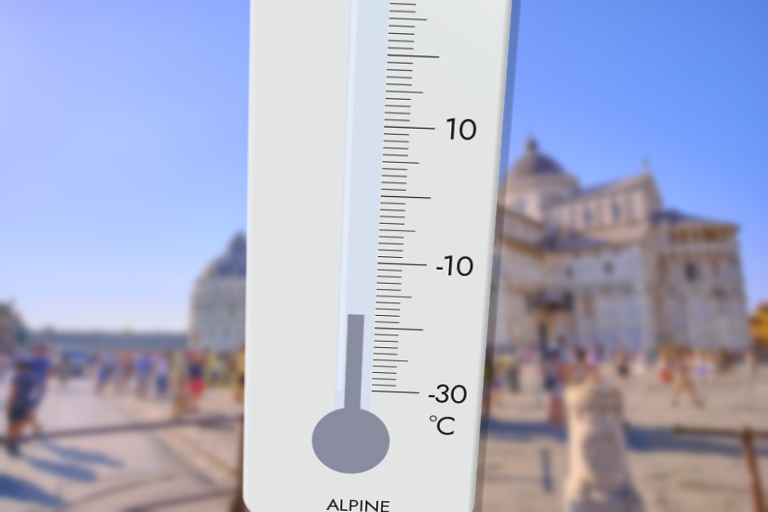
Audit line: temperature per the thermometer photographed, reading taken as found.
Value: -18 °C
